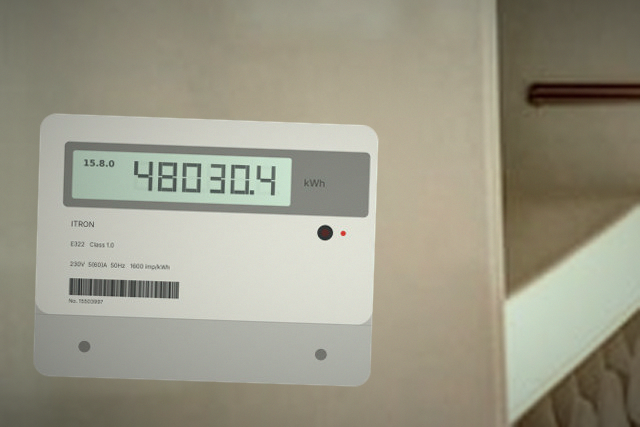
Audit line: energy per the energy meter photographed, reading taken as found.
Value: 48030.4 kWh
